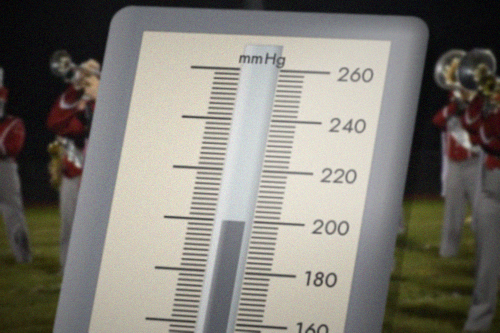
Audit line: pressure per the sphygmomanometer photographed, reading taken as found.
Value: 200 mmHg
